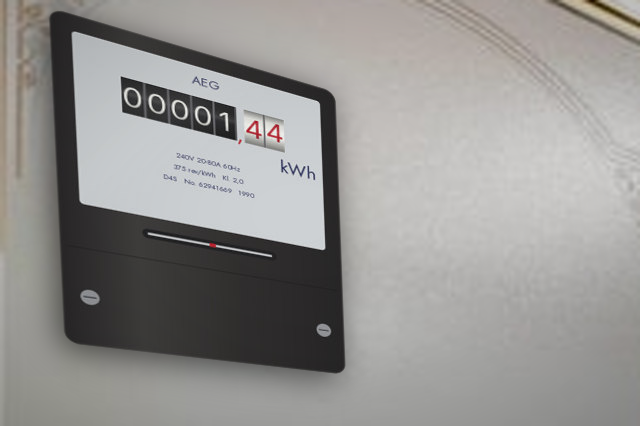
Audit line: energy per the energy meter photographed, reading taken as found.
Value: 1.44 kWh
